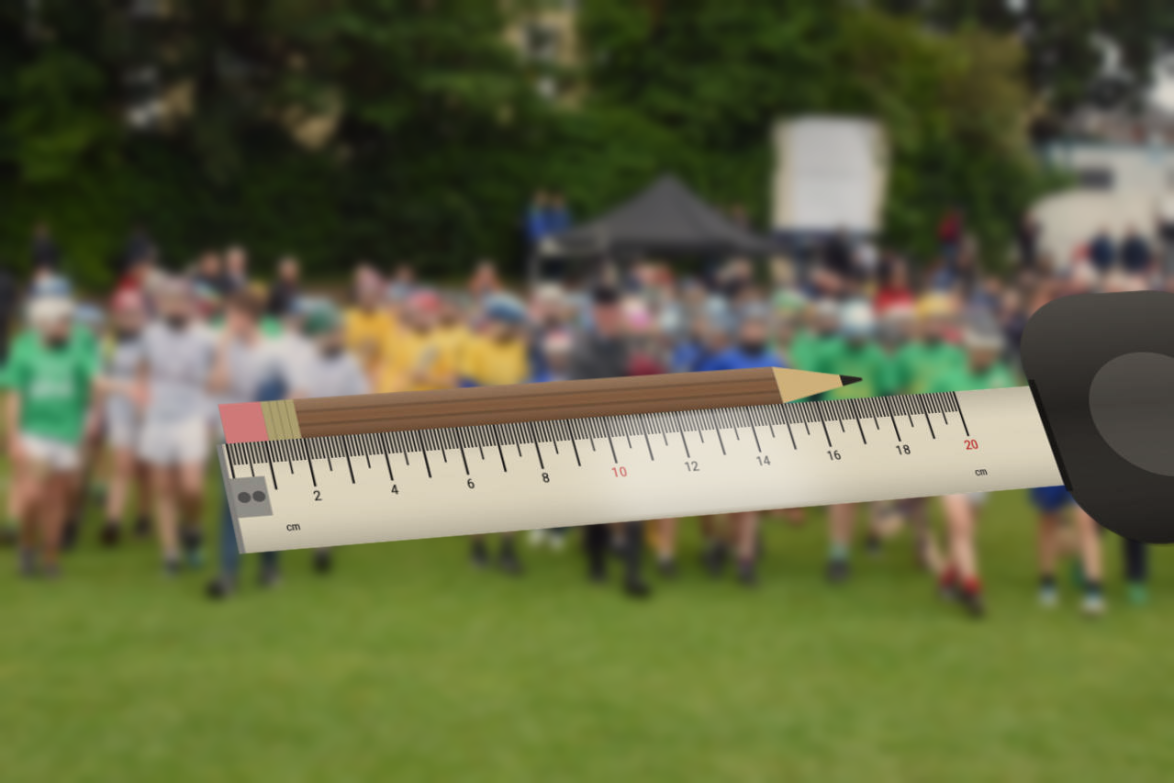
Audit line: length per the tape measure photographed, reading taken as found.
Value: 17.5 cm
